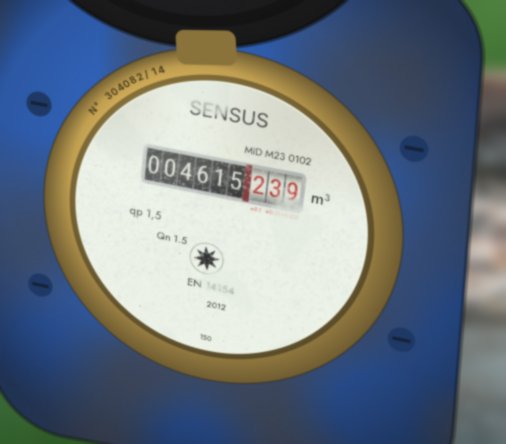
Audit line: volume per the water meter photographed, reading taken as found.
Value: 4615.239 m³
